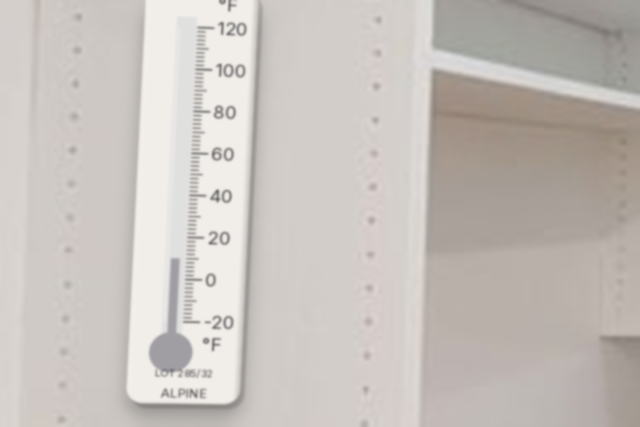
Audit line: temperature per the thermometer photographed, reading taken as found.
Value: 10 °F
